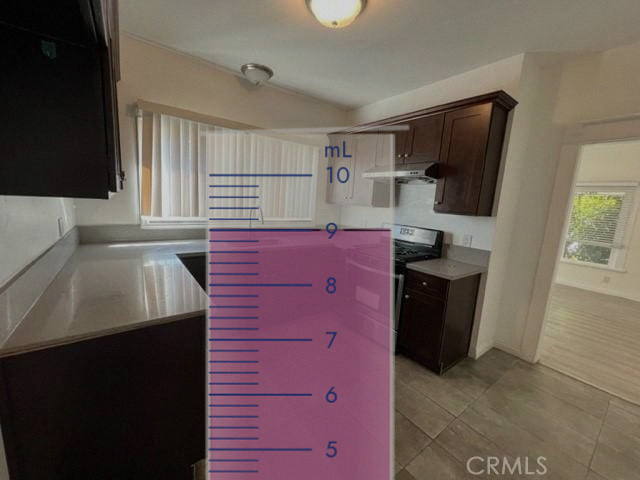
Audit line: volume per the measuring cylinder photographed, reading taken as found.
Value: 9 mL
